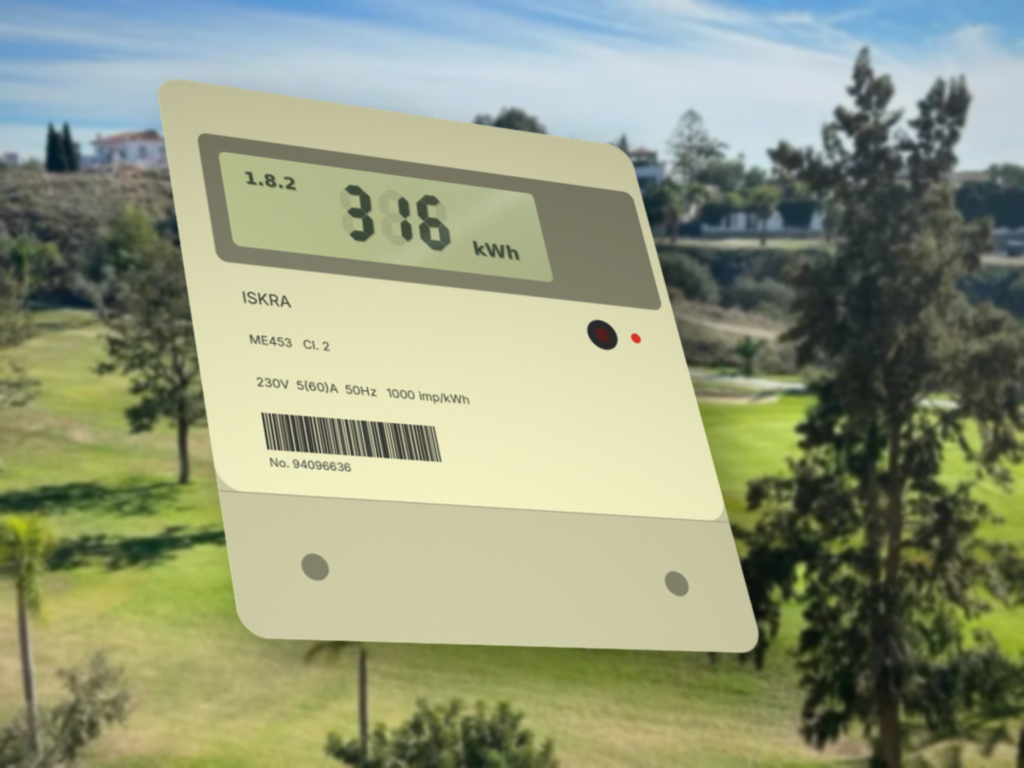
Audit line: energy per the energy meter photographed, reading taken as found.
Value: 316 kWh
